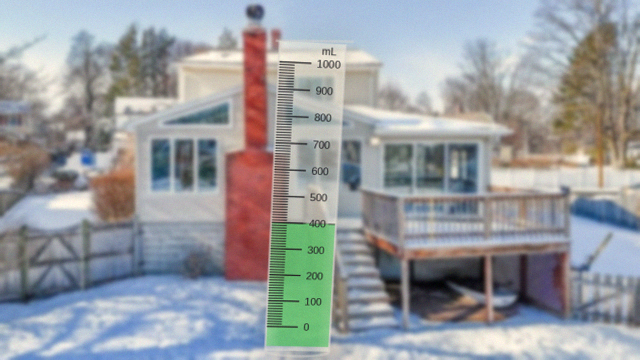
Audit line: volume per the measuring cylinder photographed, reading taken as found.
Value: 400 mL
